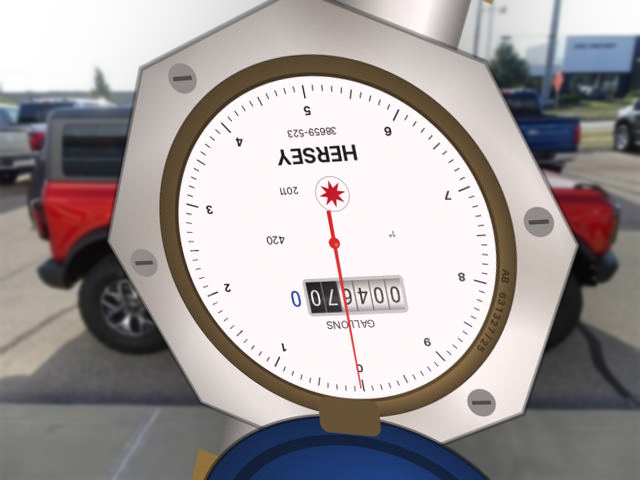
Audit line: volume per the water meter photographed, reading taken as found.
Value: 46700.0 gal
